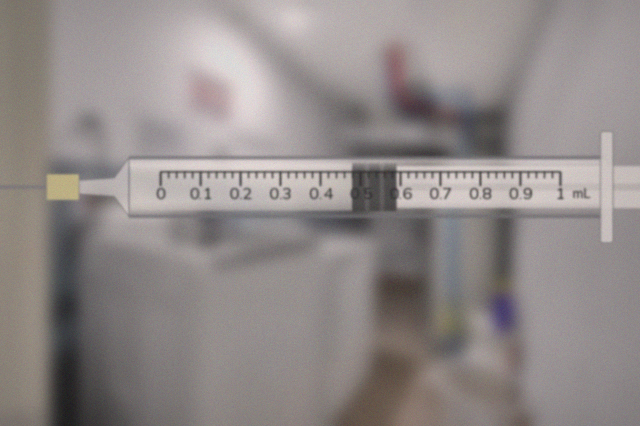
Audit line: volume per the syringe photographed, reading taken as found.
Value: 0.48 mL
